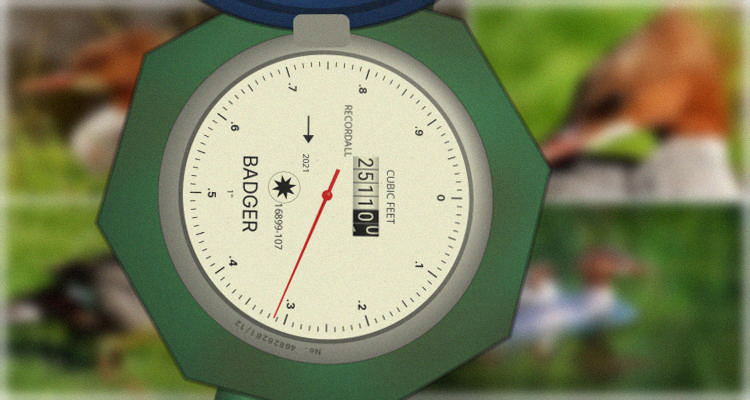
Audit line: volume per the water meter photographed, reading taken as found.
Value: 251100.31 ft³
